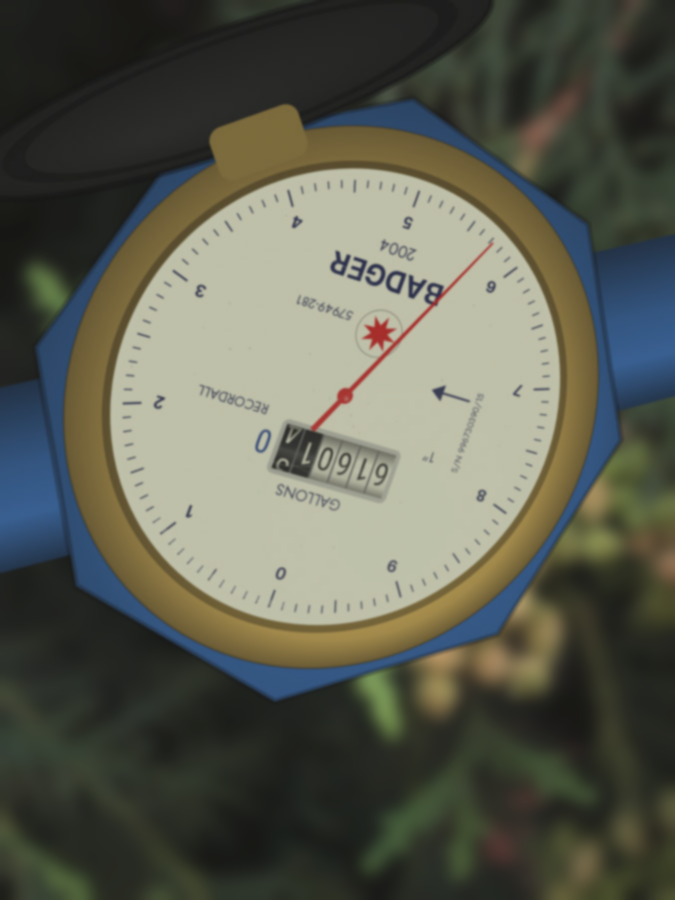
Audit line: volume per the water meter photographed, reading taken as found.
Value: 6160135.7 gal
